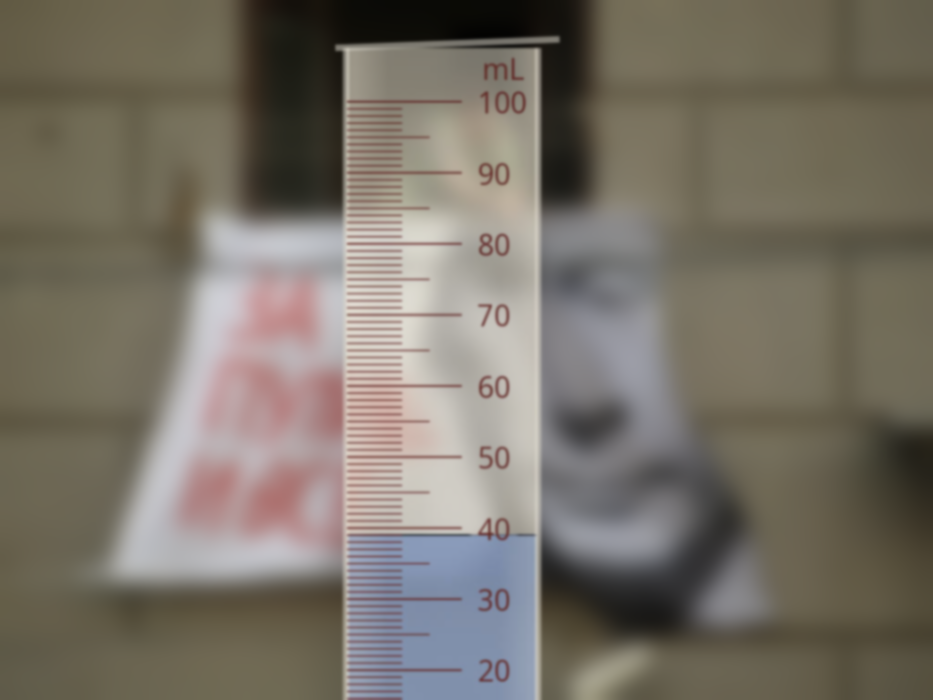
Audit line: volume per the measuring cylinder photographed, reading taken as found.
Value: 39 mL
